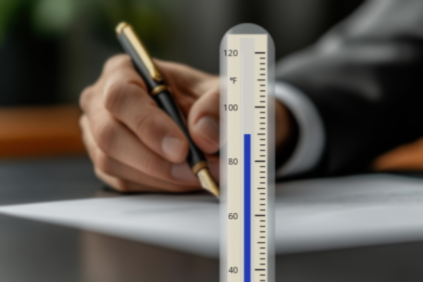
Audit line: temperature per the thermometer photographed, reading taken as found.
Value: 90 °F
